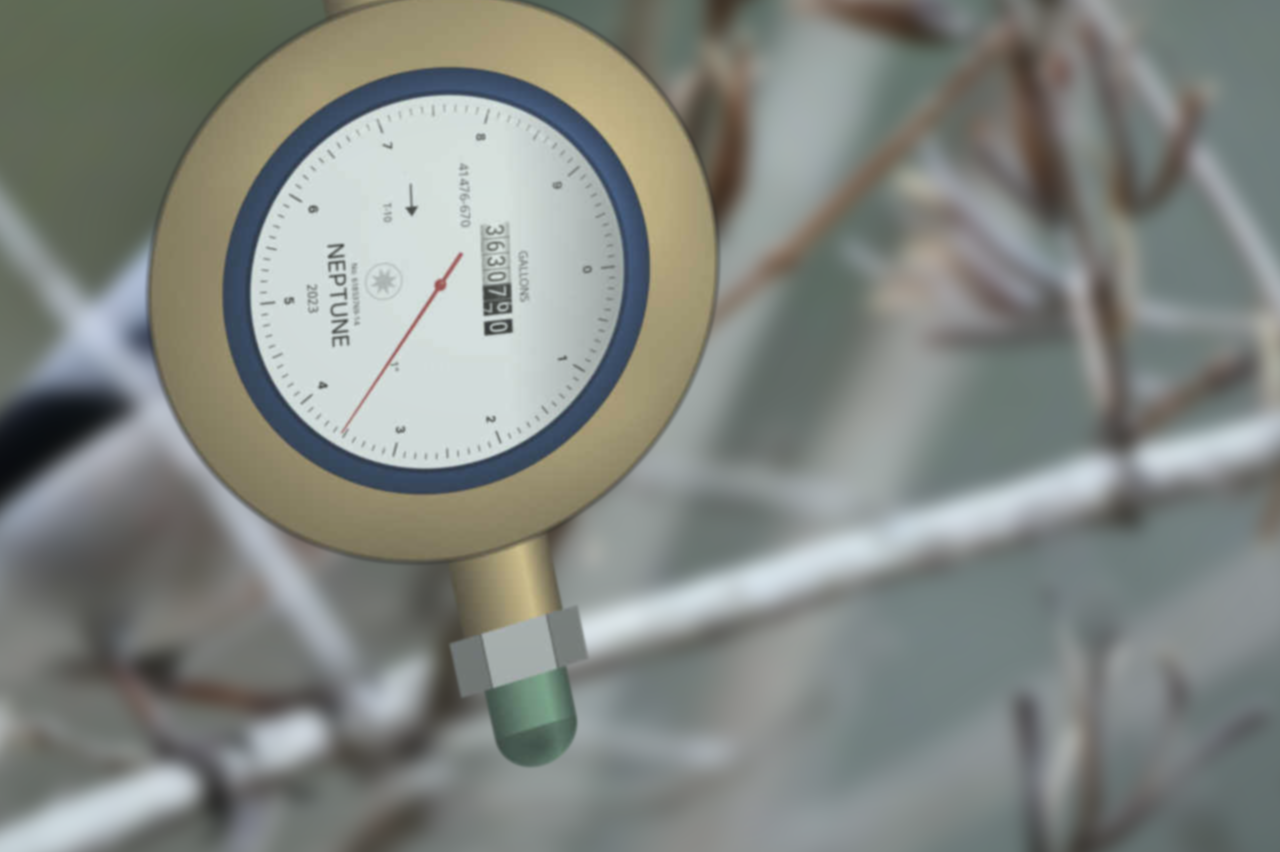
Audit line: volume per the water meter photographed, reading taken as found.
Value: 3630763.5 gal
